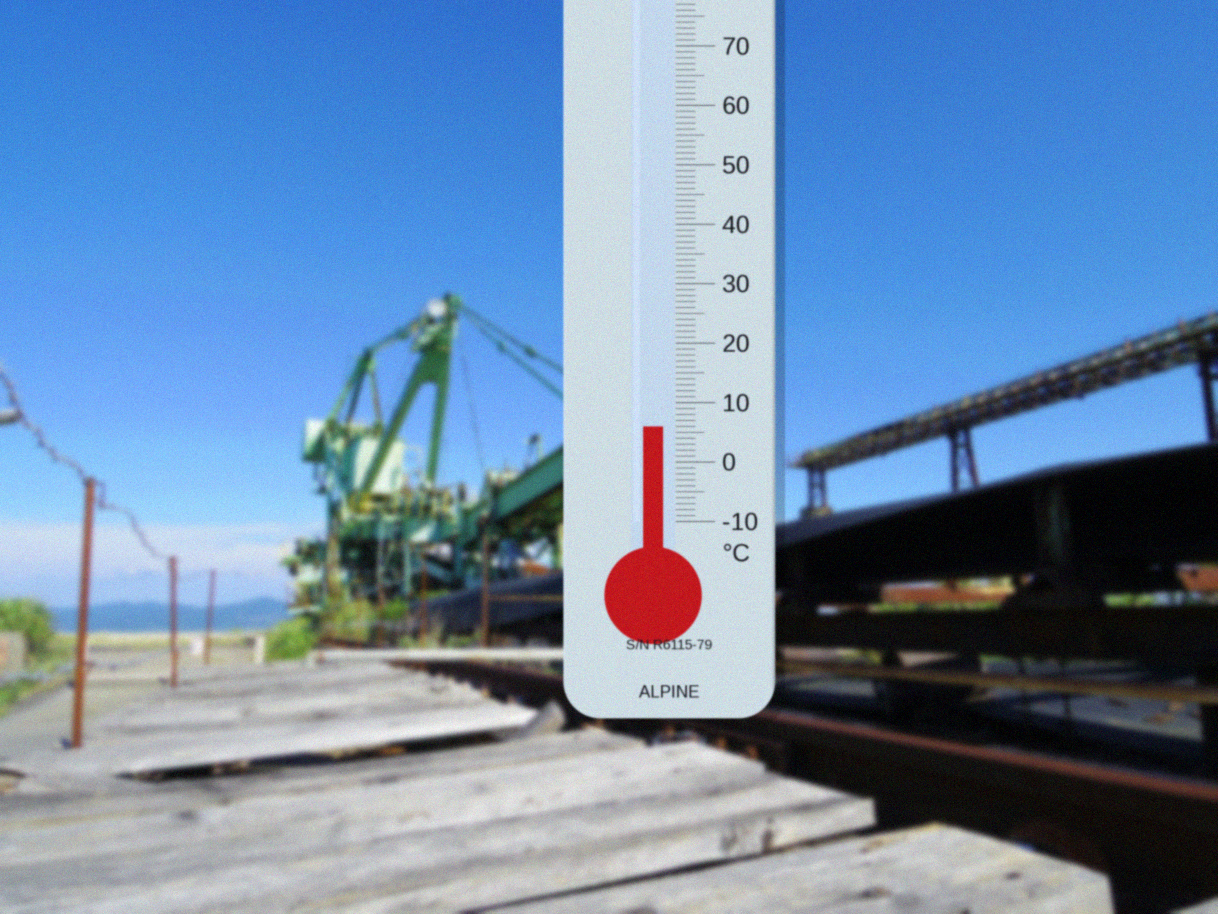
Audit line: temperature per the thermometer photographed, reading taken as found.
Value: 6 °C
